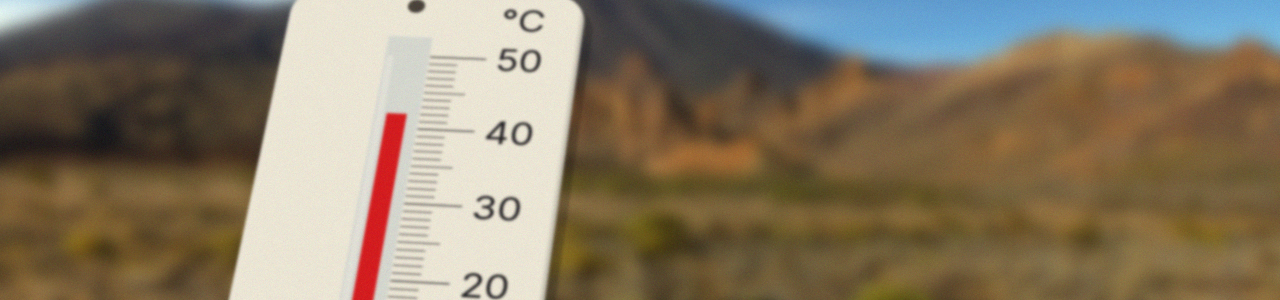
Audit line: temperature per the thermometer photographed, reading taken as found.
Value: 42 °C
